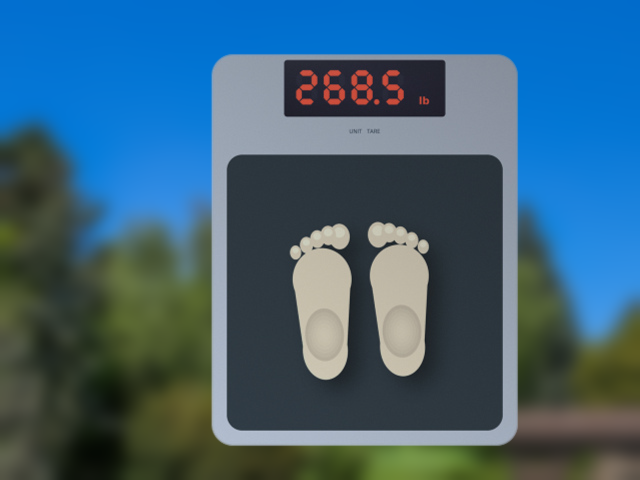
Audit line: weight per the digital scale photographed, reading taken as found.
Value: 268.5 lb
